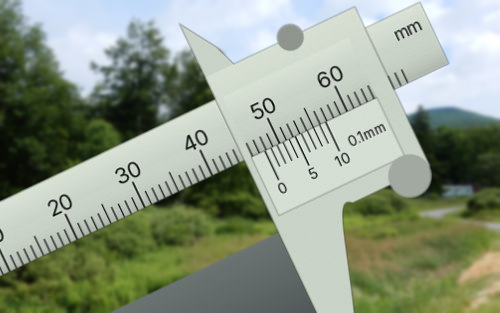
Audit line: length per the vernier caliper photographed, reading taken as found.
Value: 47.8 mm
